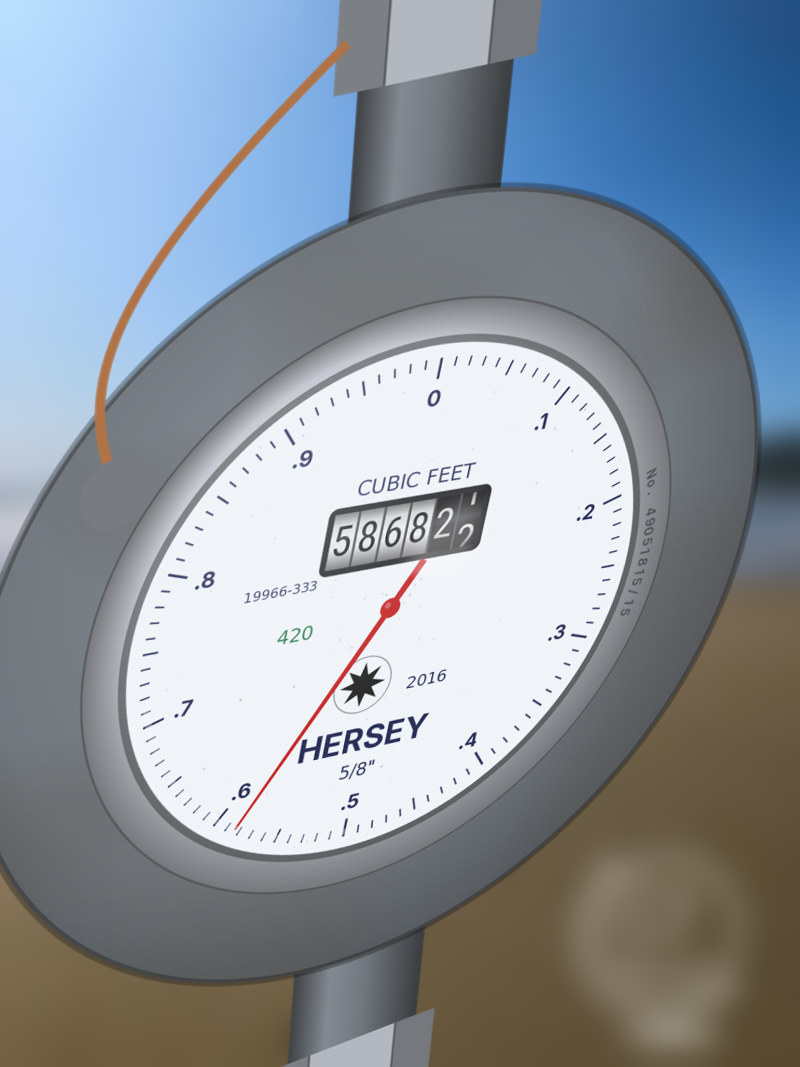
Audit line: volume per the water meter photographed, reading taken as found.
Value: 586821.58 ft³
